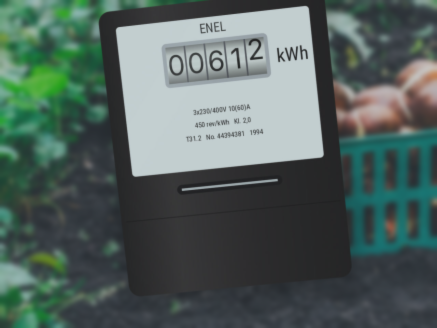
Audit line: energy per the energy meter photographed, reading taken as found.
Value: 612 kWh
